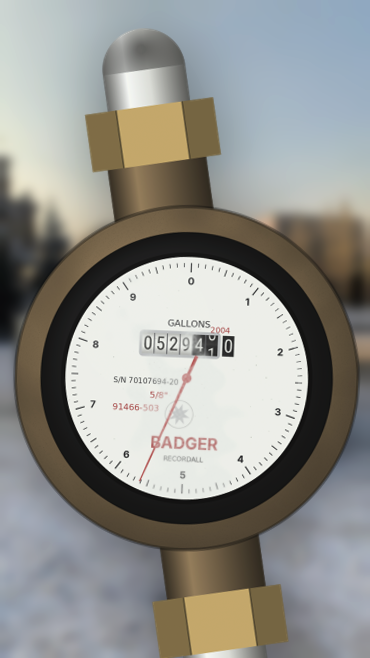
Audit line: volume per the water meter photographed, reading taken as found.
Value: 529405.6 gal
